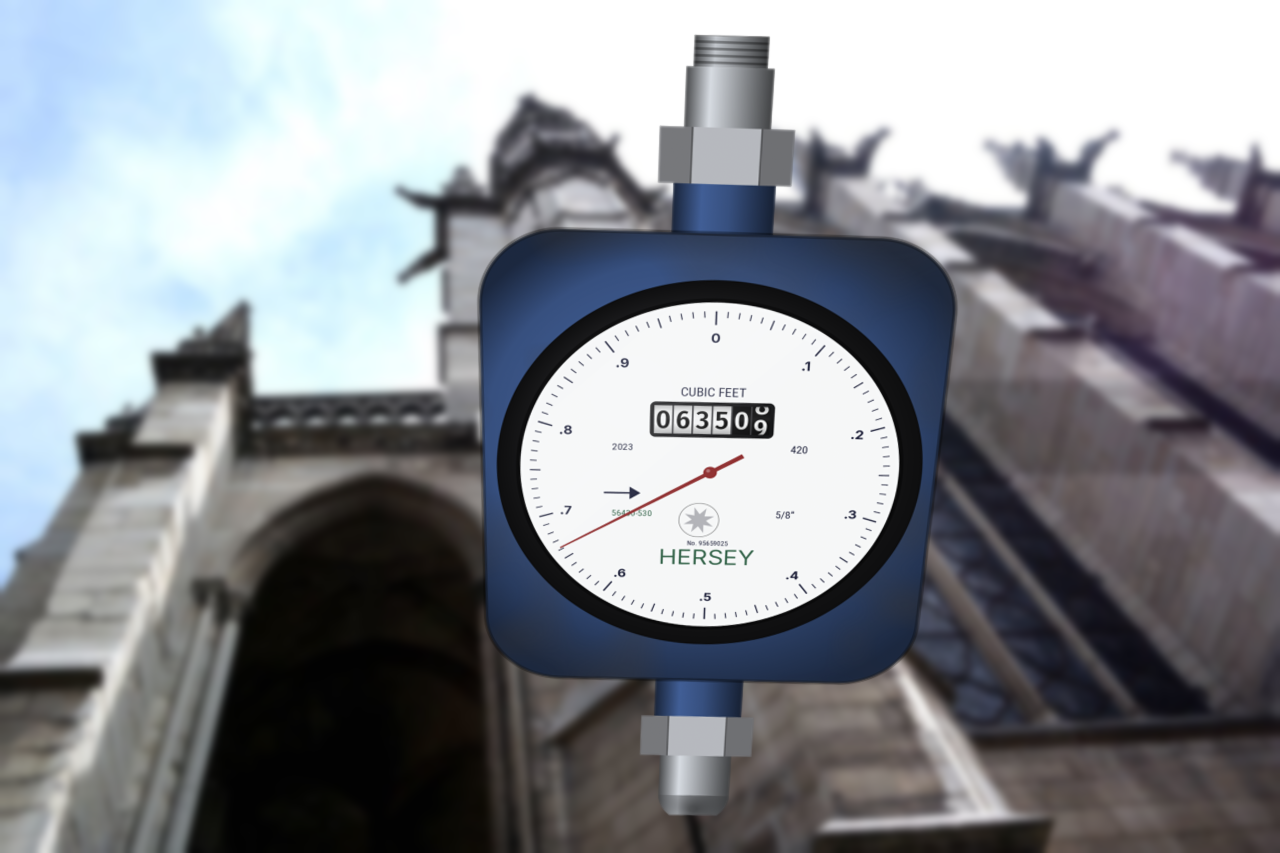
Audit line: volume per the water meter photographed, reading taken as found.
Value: 63508.66 ft³
